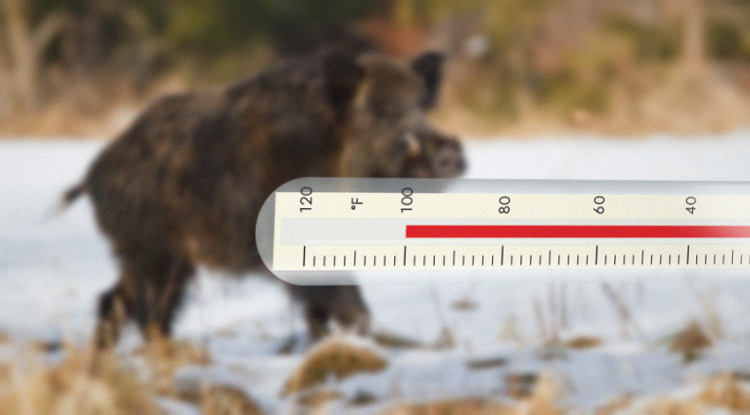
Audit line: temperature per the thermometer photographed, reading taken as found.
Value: 100 °F
